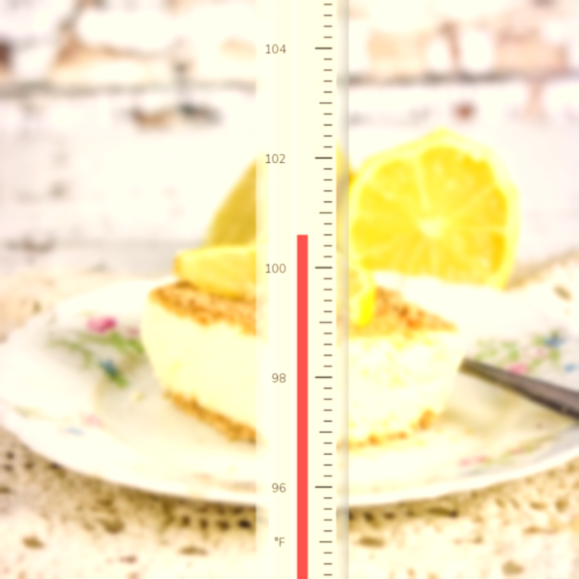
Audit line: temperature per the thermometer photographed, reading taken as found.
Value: 100.6 °F
